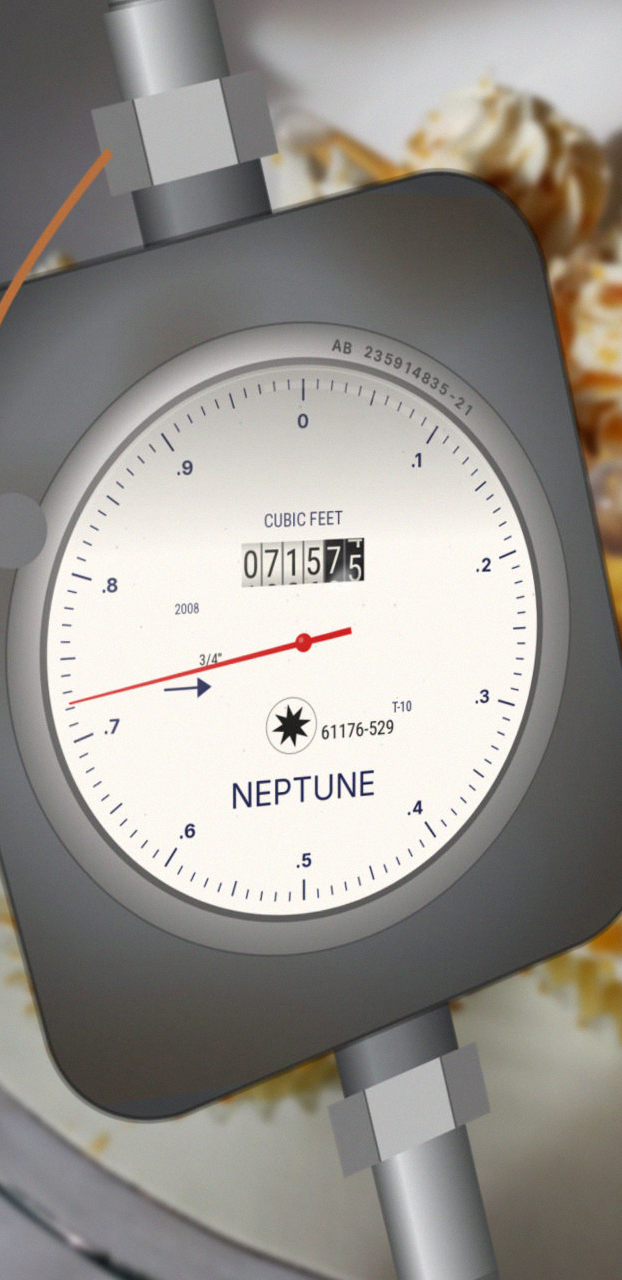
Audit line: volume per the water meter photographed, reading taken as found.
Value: 71574.72 ft³
